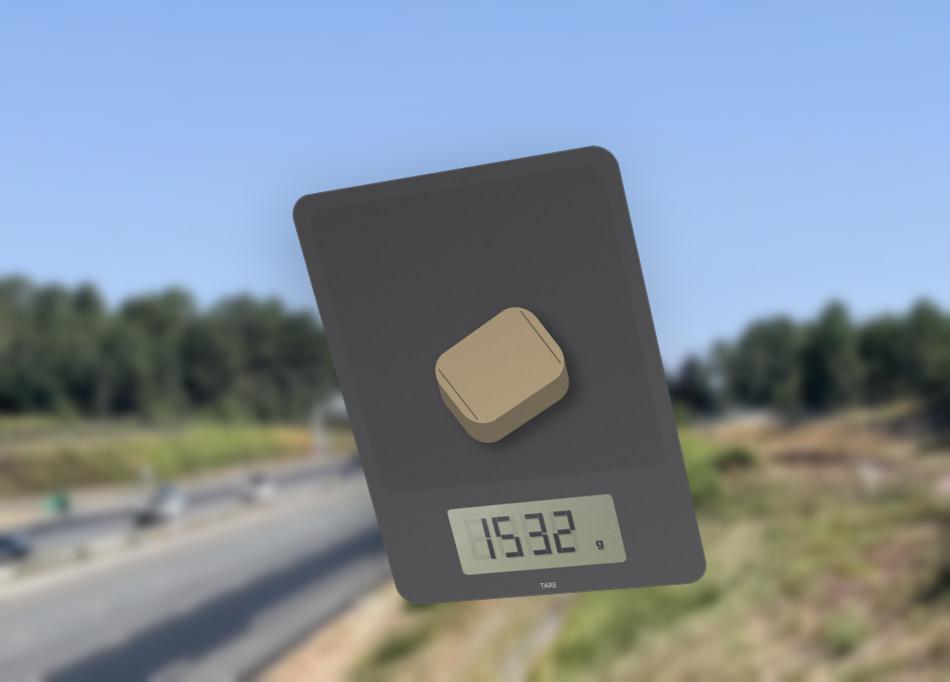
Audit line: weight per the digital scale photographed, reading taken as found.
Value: 1532 g
